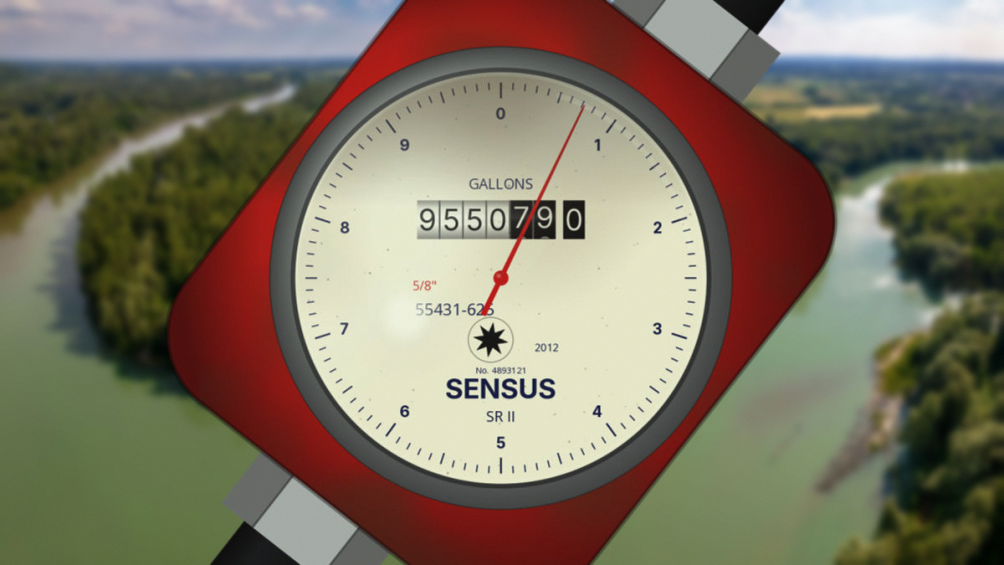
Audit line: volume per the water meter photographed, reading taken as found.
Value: 9550790.7 gal
